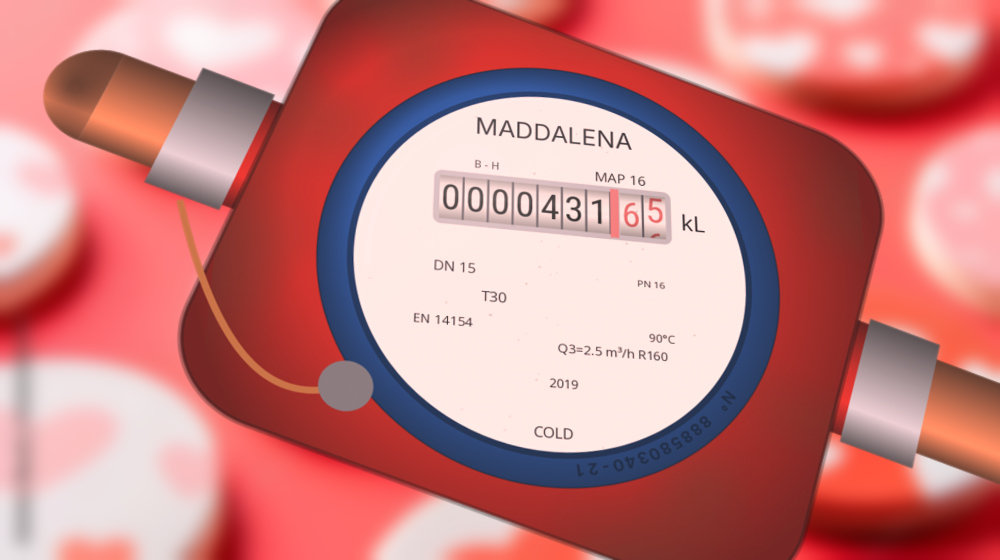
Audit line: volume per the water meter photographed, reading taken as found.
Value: 431.65 kL
